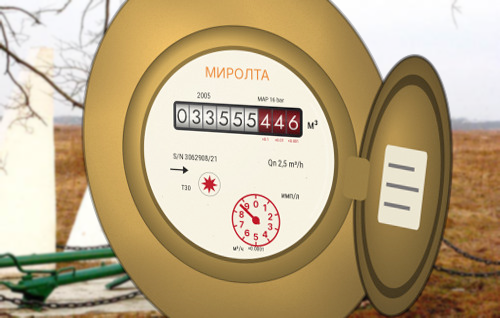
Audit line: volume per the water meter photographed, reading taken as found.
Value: 33555.4468 m³
